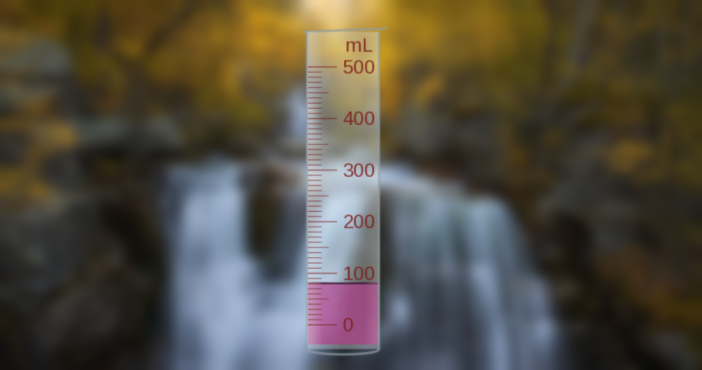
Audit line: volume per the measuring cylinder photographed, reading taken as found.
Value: 80 mL
